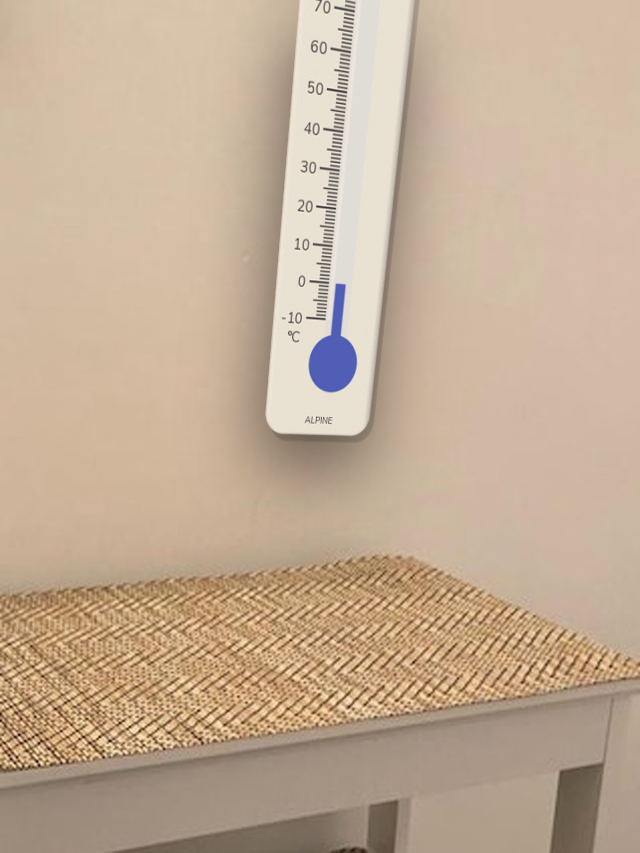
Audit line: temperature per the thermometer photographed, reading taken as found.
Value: 0 °C
